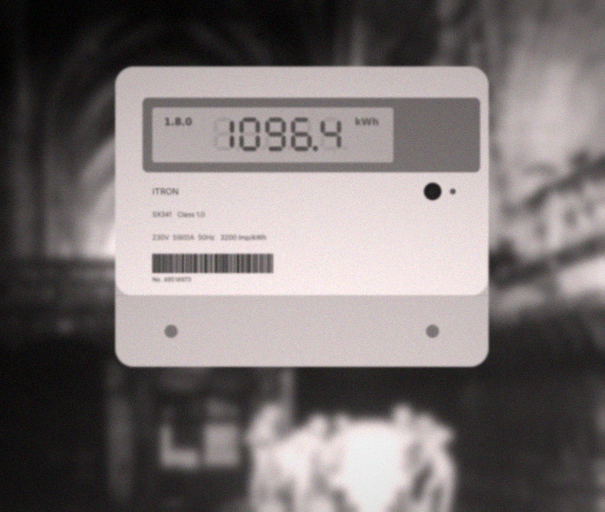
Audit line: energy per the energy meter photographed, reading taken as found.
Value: 1096.4 kWh
